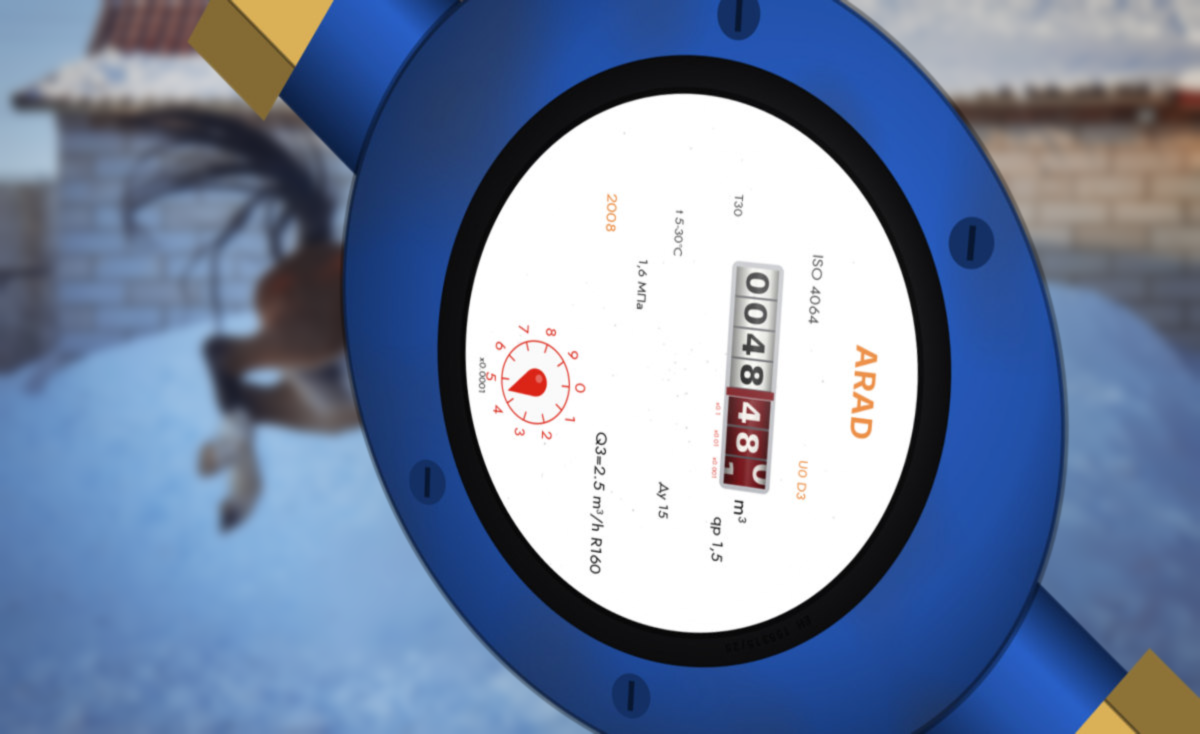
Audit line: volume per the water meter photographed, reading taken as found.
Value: 48.4804 m³
